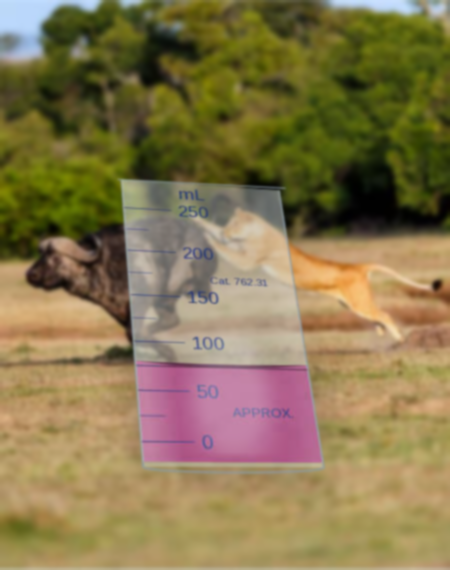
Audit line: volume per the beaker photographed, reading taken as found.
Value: 75 mL
